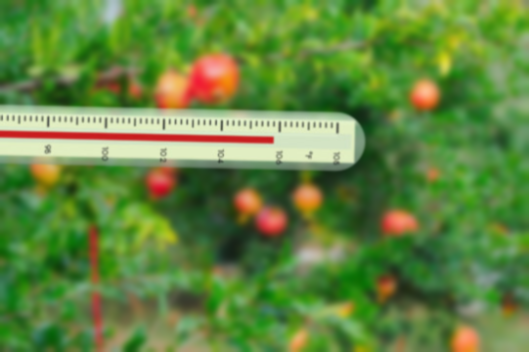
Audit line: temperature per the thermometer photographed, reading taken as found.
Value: 105.8 °F
